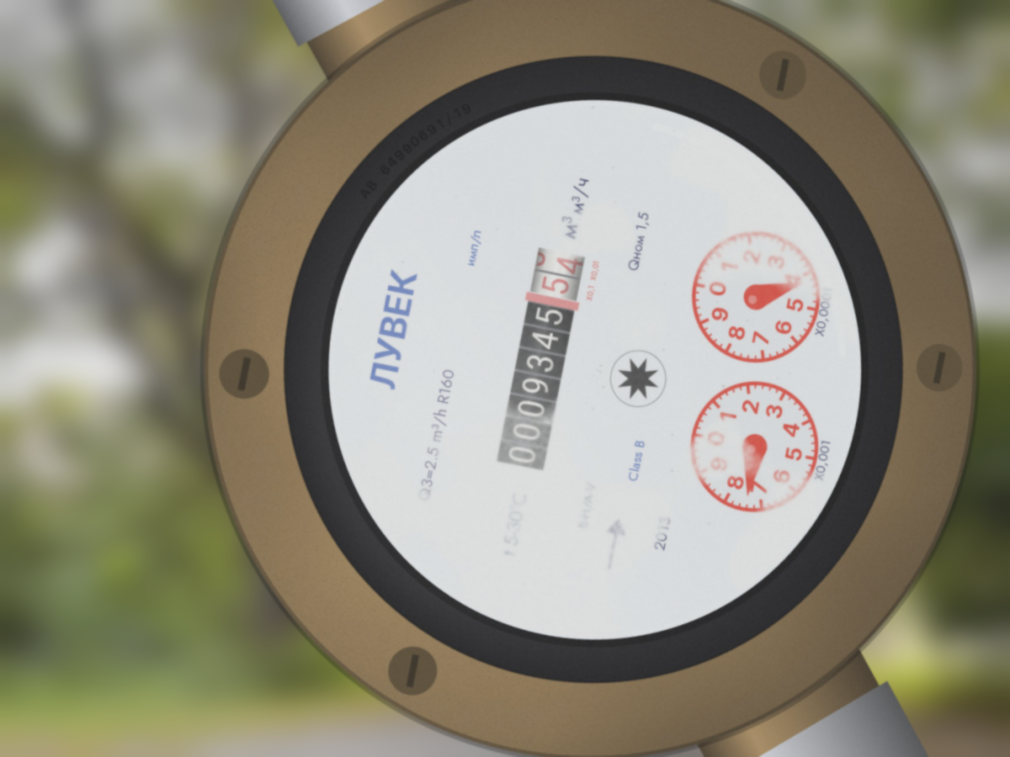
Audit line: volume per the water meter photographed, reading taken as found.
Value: 9345.5374 m³
